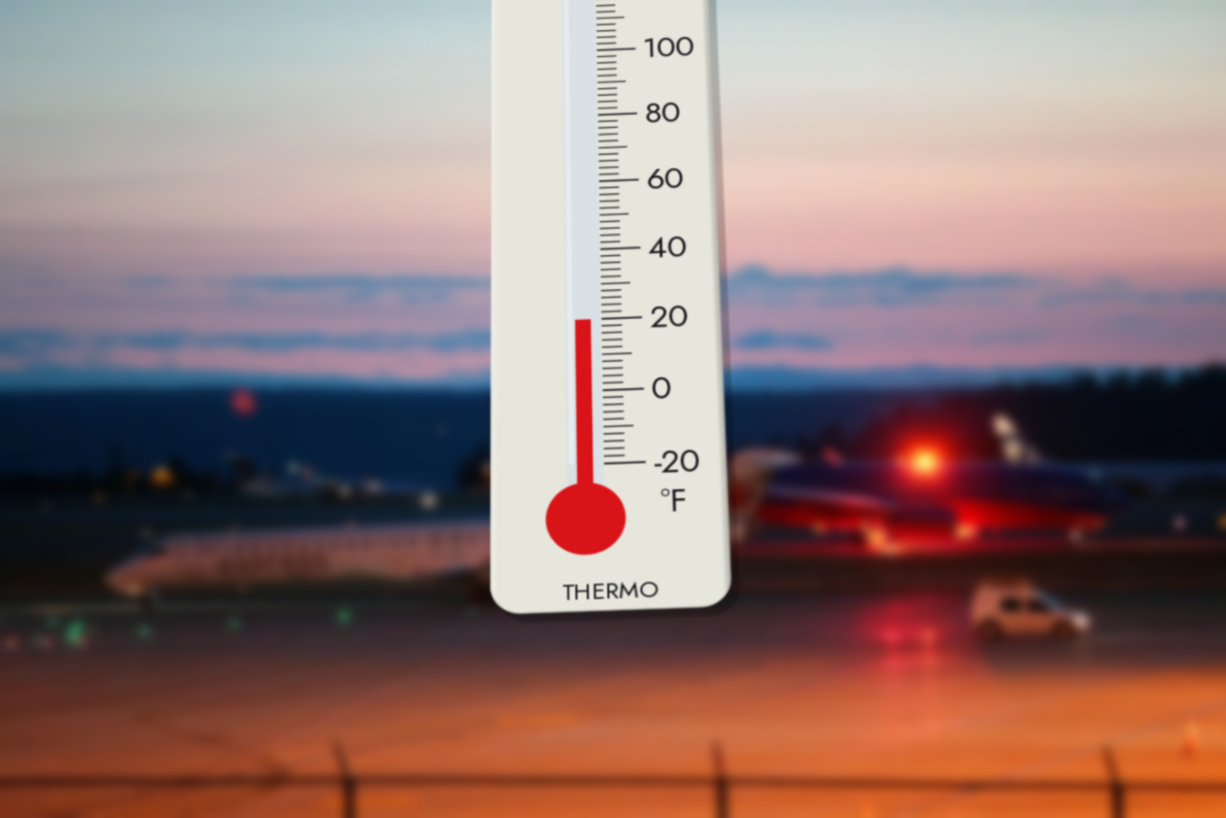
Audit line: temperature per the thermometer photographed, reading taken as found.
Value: 20 °F
